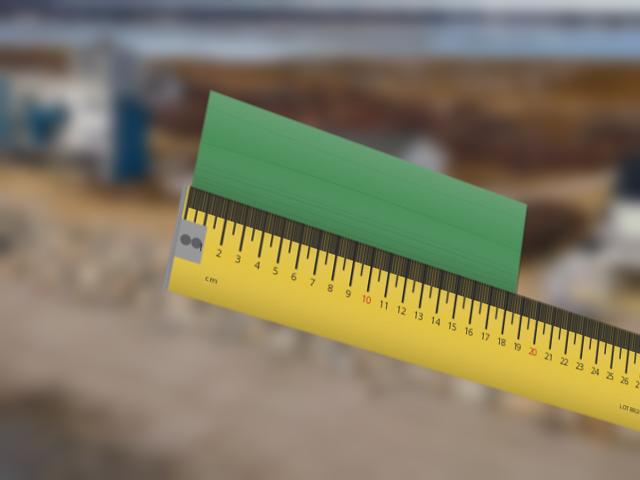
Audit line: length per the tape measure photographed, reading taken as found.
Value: 18.5 cm
